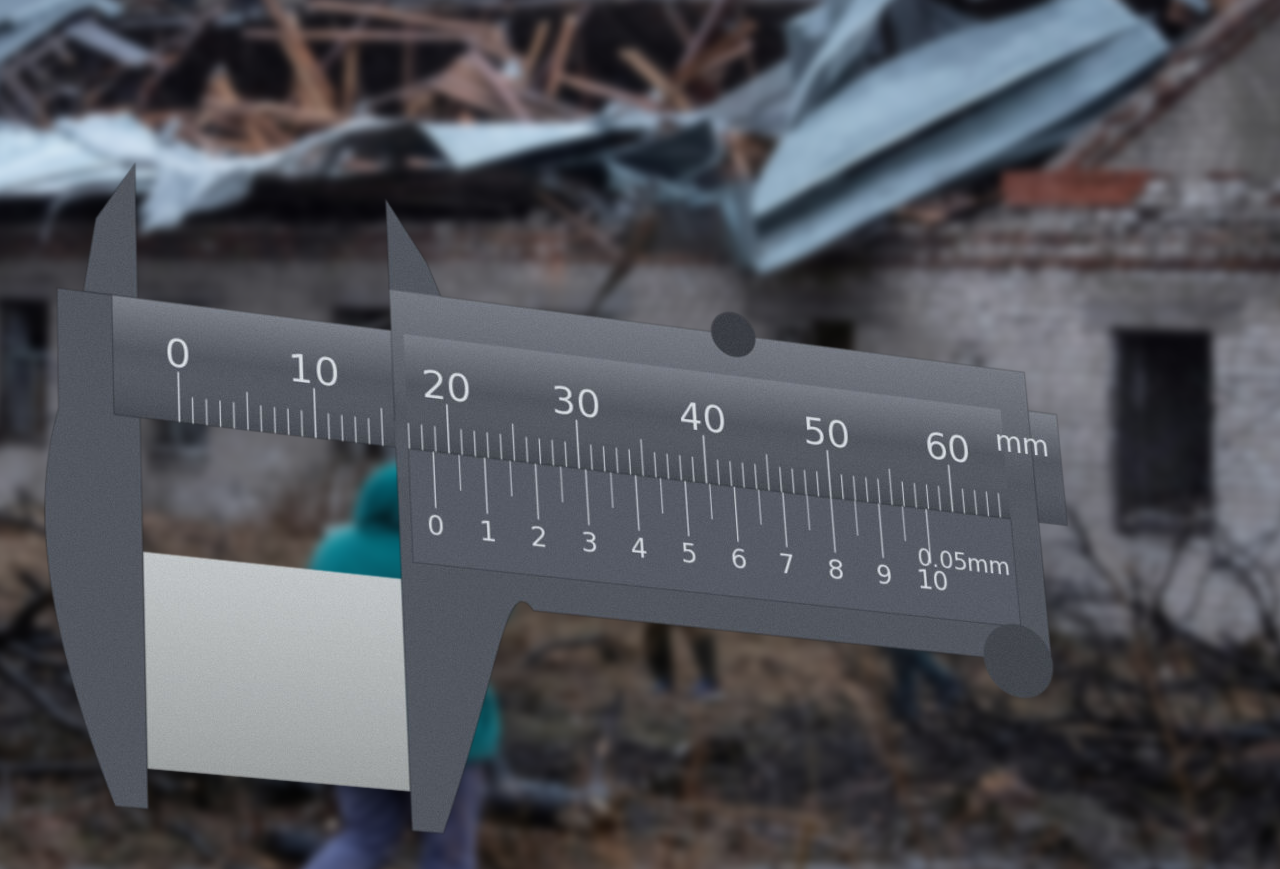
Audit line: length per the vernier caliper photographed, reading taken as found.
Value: 18.8 mm
